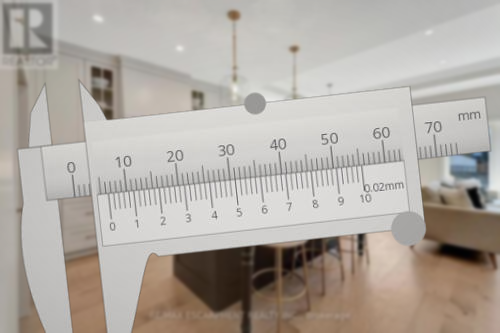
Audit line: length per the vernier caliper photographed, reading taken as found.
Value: 6.5 mm
